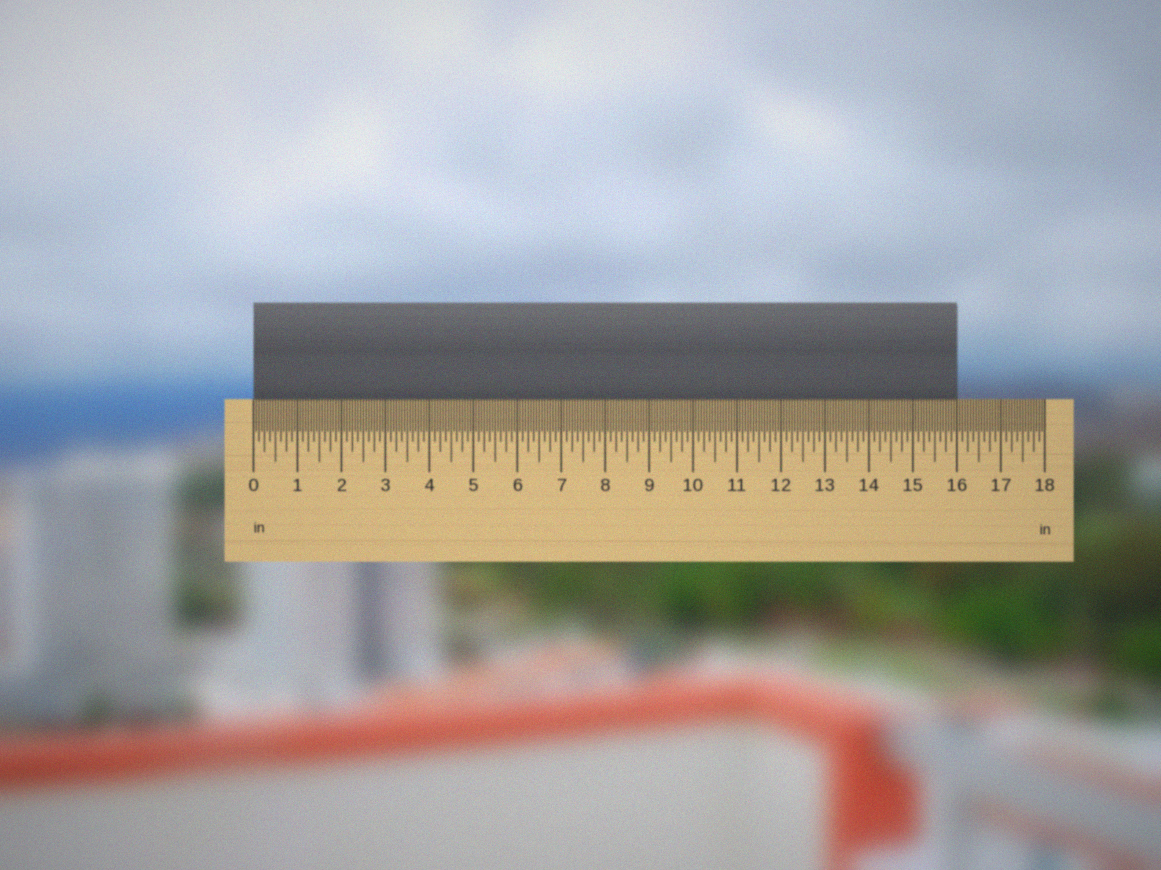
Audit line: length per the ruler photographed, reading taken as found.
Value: 16 in
